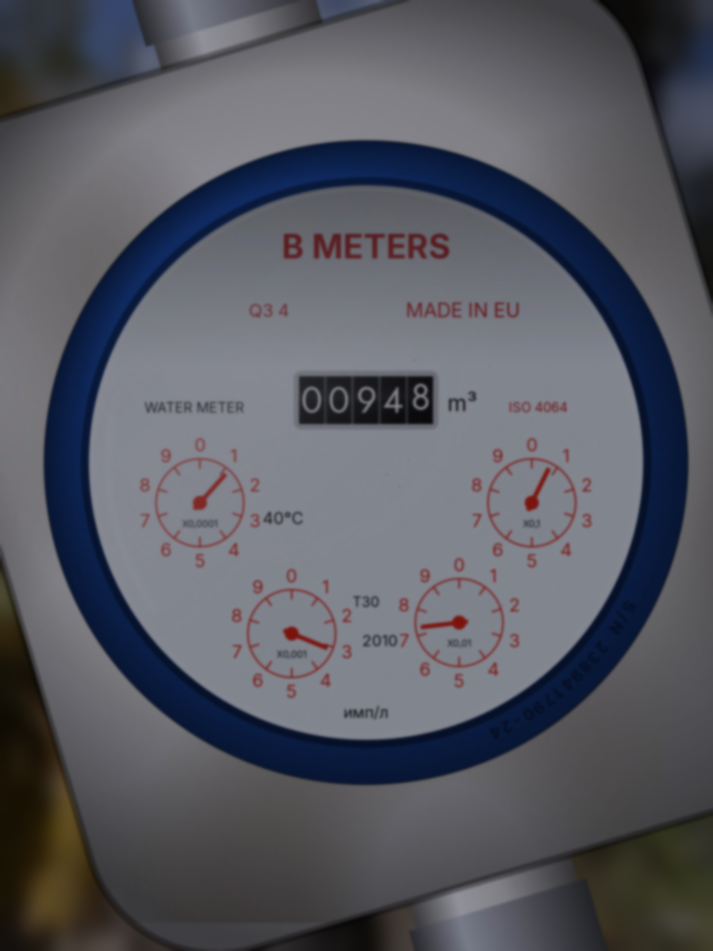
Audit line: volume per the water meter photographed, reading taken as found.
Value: 948.0731 m³
